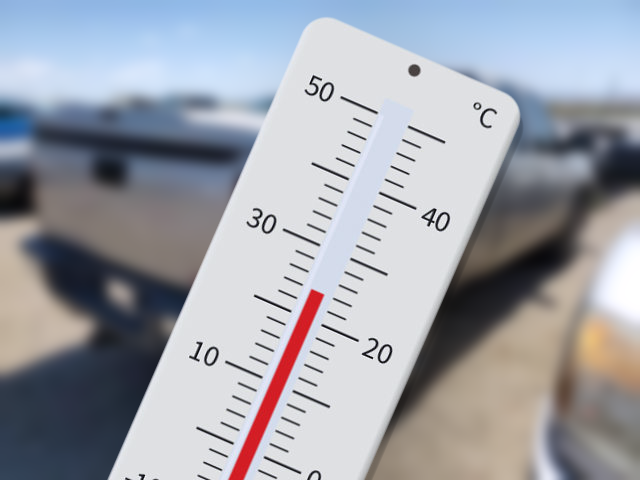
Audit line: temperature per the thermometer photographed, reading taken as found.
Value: 24 °C
